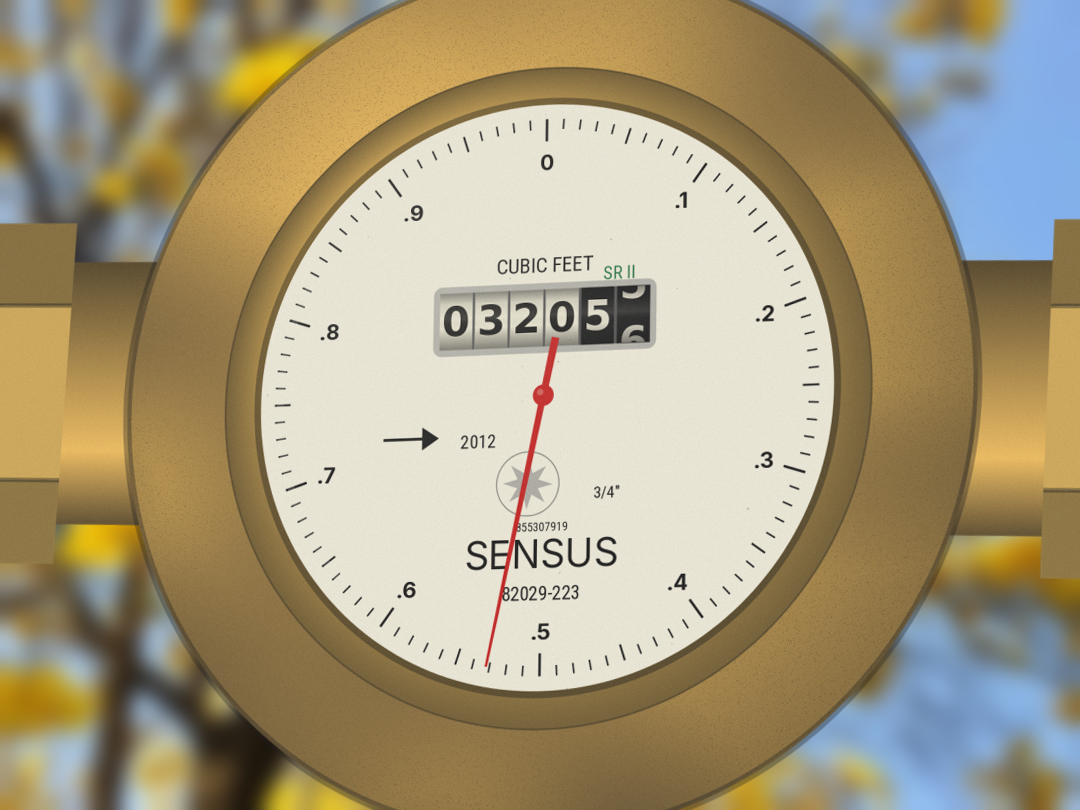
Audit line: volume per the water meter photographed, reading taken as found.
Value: 32055.53 ft³
